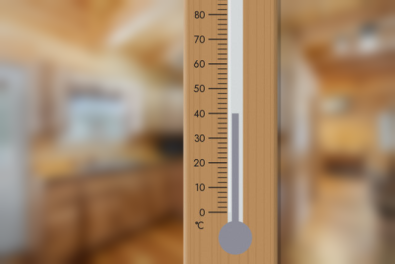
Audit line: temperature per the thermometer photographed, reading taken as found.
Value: 40 °C
